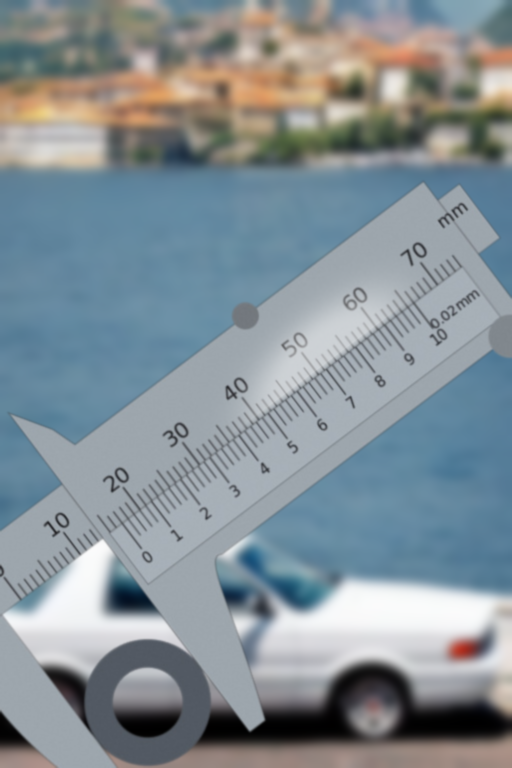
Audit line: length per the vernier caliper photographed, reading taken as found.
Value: 17.0 mm
